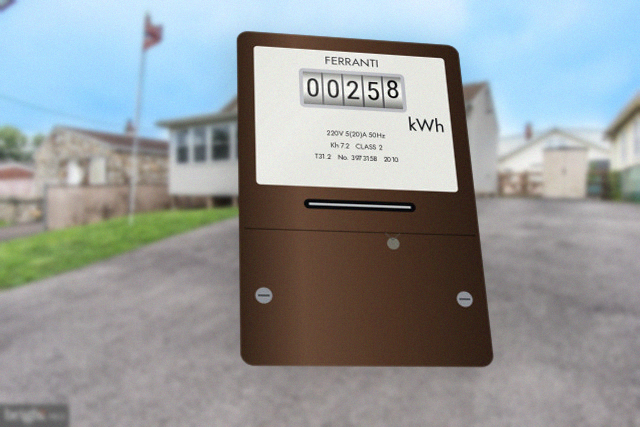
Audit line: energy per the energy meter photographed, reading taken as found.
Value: 258 kWh
